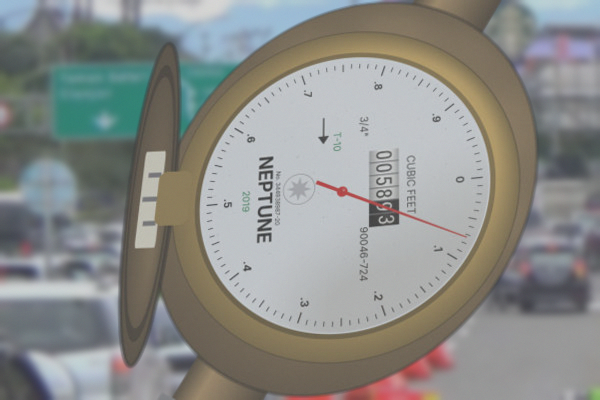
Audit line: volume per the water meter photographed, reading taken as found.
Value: 5893.07 ft³
